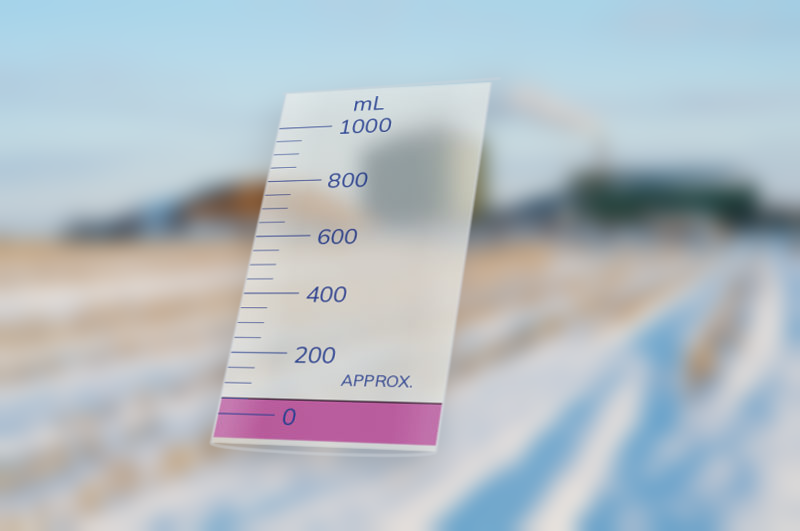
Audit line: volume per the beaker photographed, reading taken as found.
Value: 50 mL
